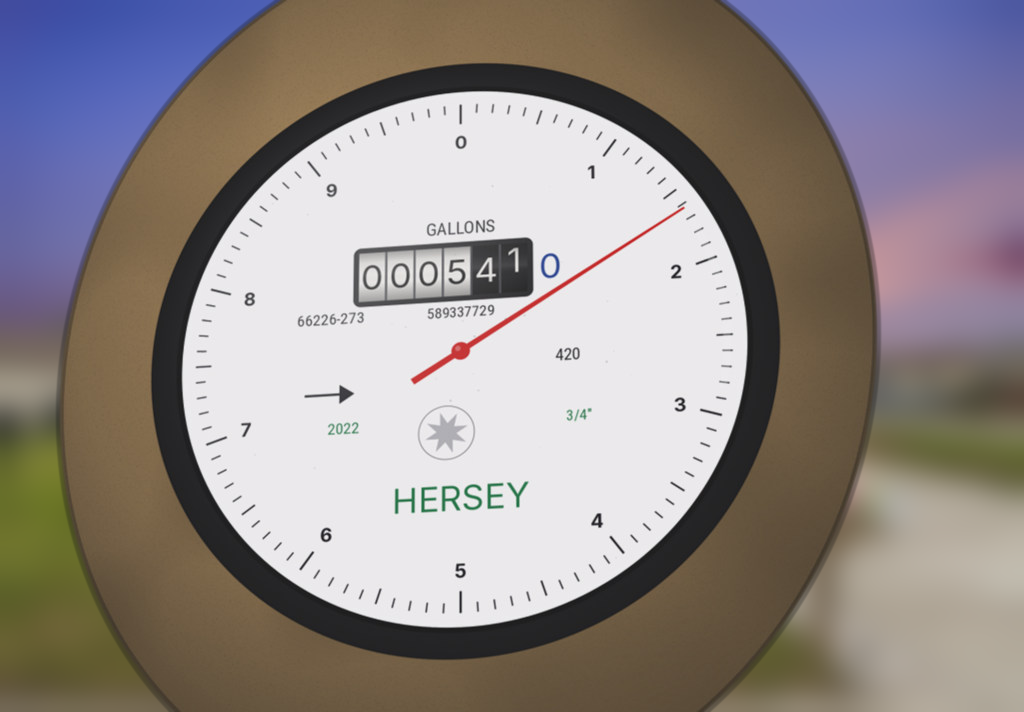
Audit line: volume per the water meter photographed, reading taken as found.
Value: 5411.6 gal
